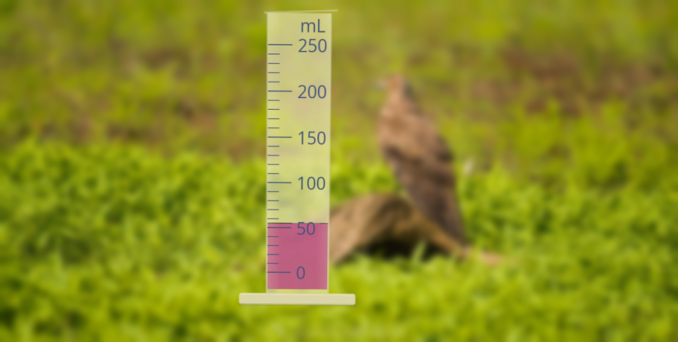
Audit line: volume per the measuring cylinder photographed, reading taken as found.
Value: 55 mL
